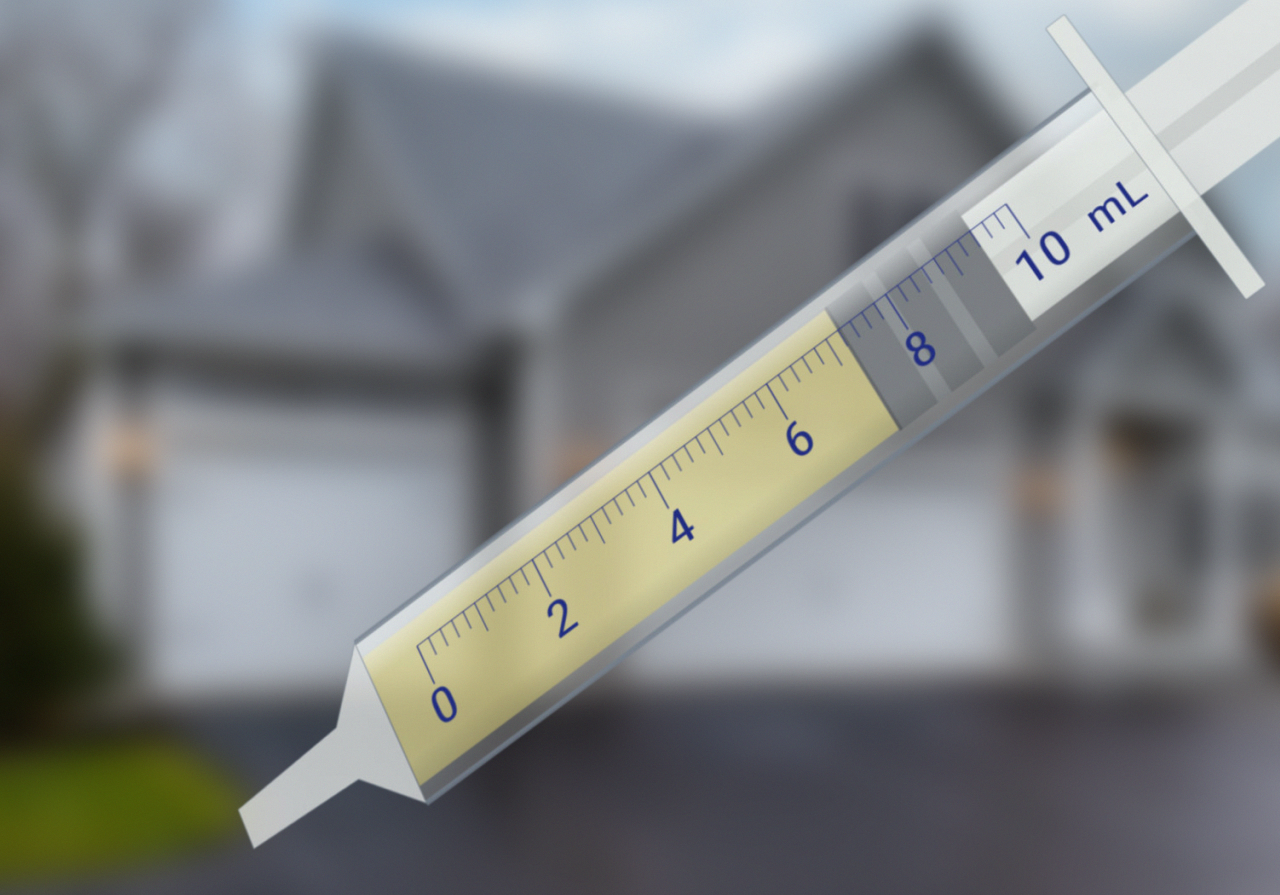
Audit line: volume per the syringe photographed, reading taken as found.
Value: 7.2 mL
